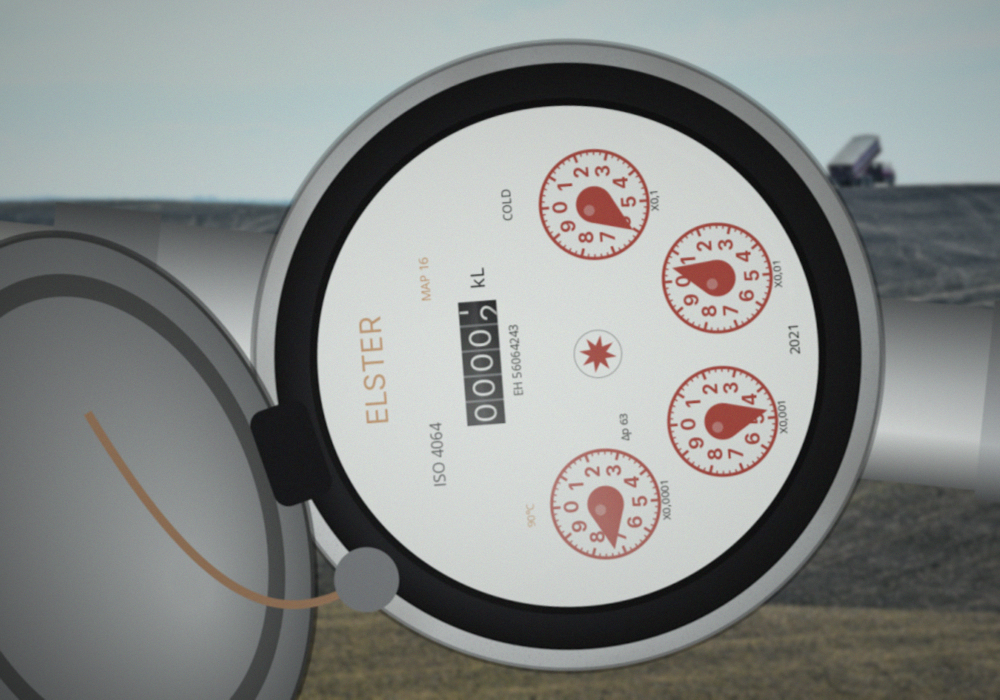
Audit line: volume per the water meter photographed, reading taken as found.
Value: 1.6047 kL
